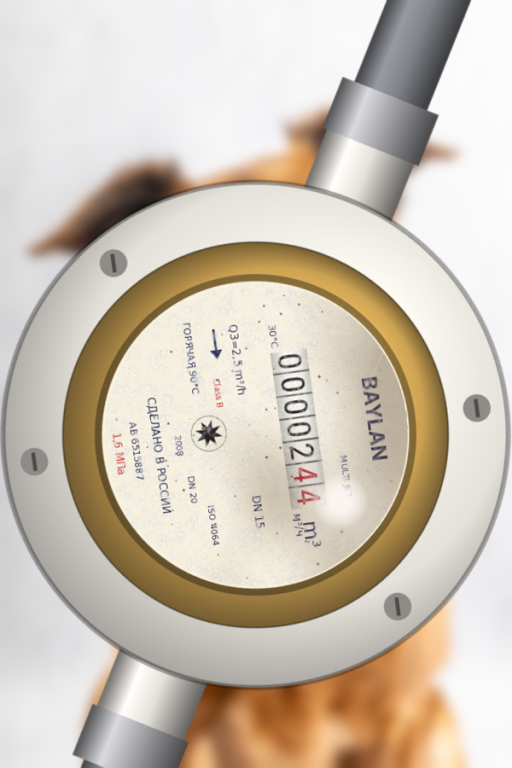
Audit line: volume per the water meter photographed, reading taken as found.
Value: 2.44 m³
